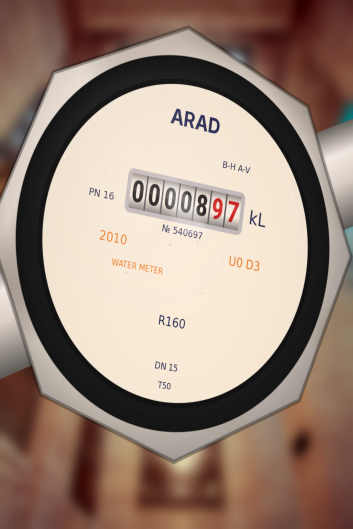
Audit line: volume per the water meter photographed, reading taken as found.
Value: 8.97 kL
